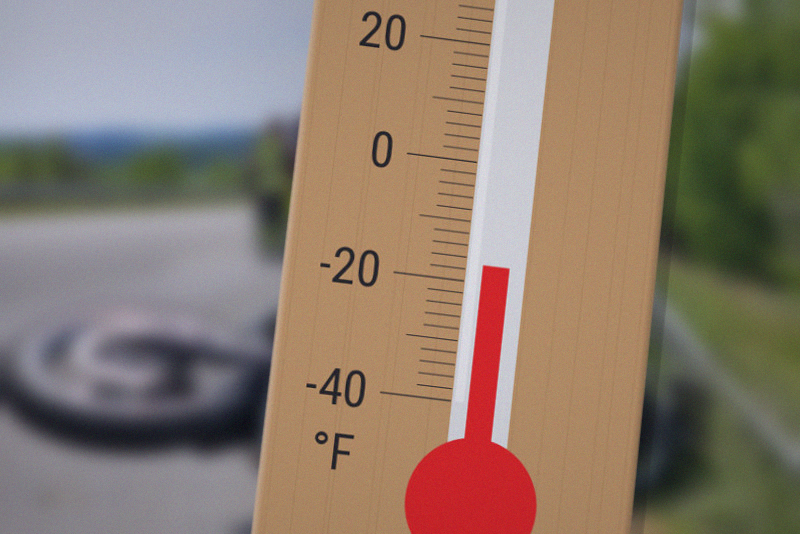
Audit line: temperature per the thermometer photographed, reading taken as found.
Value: -17 °F
